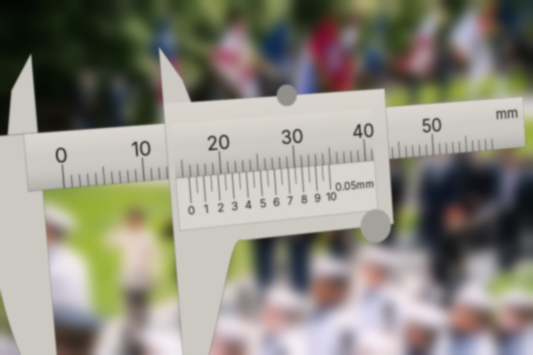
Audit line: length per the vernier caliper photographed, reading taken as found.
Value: 15.8 mm
